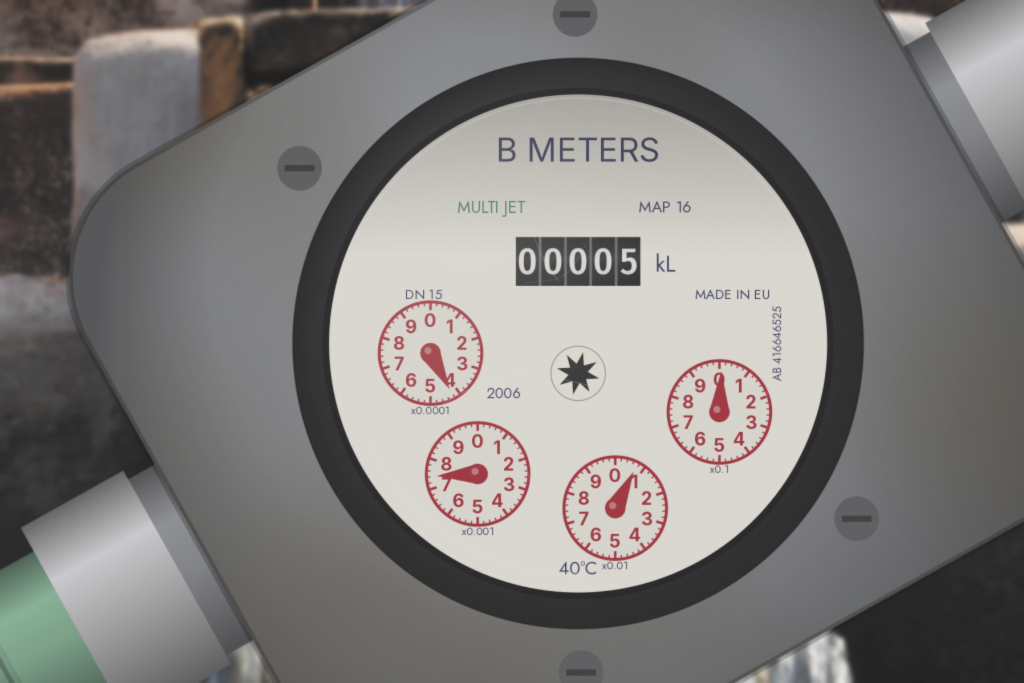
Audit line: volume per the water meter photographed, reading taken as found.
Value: 5.0074 kL
